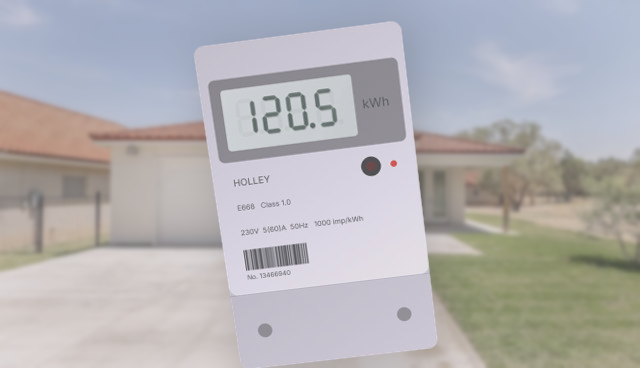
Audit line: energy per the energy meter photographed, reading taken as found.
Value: 120.5 kWh
